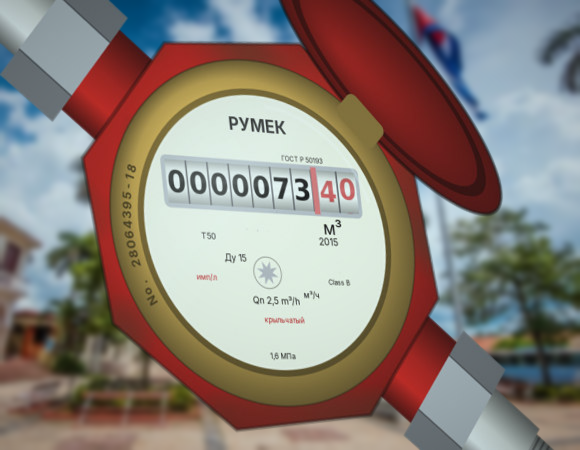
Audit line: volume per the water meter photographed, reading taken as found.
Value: 73.40 m³
